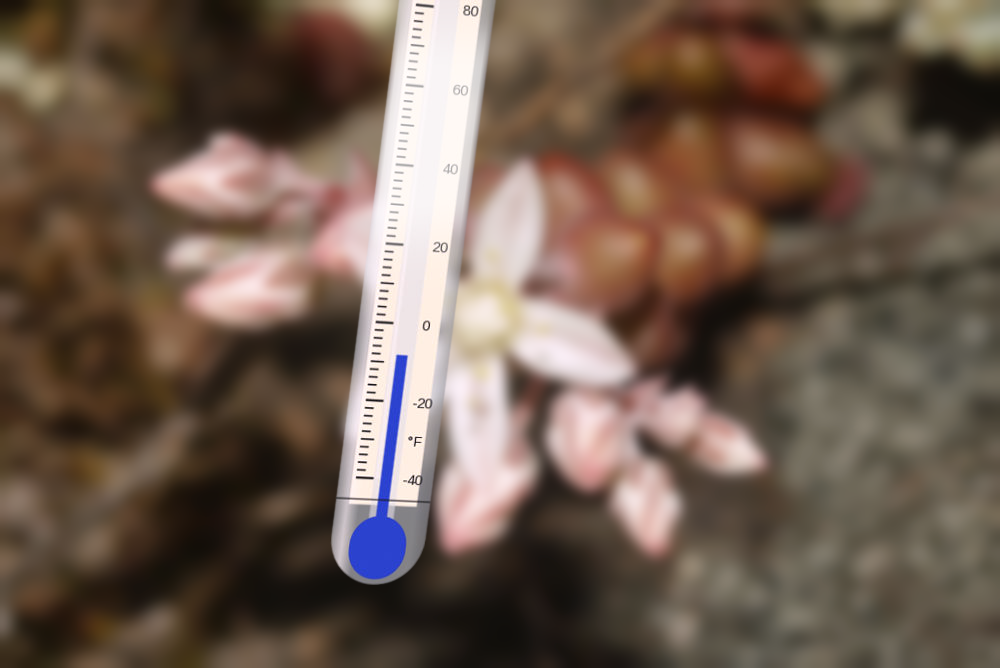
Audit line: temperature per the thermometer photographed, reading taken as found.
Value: -8 °F
